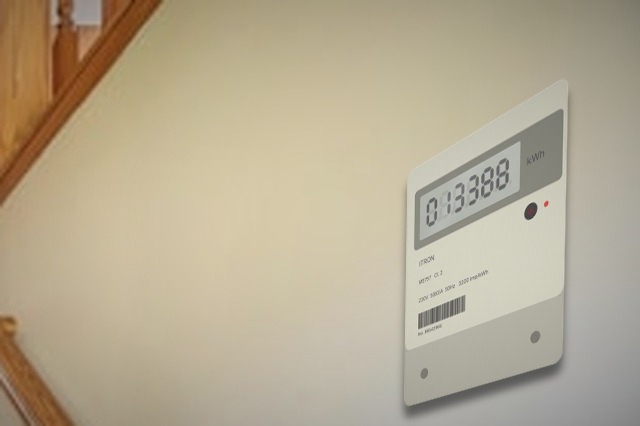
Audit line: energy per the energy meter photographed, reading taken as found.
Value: 13388 kWh
